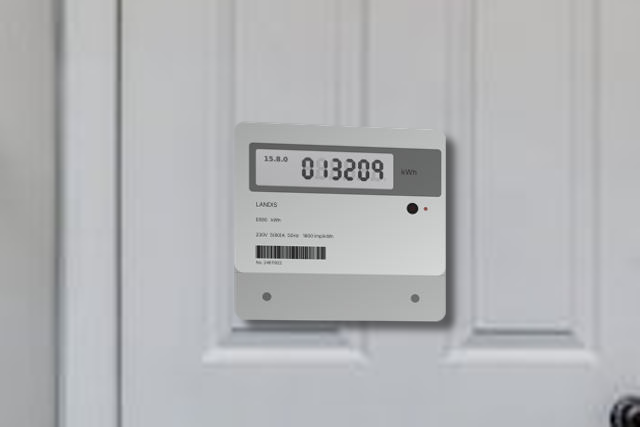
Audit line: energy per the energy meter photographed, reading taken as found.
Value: 13209 kWh
